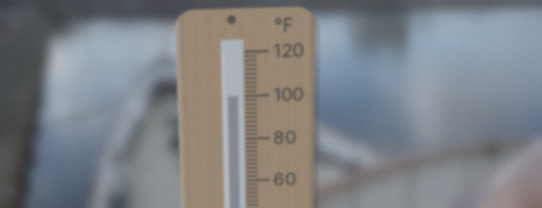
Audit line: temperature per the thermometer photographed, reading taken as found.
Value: 100 °F
